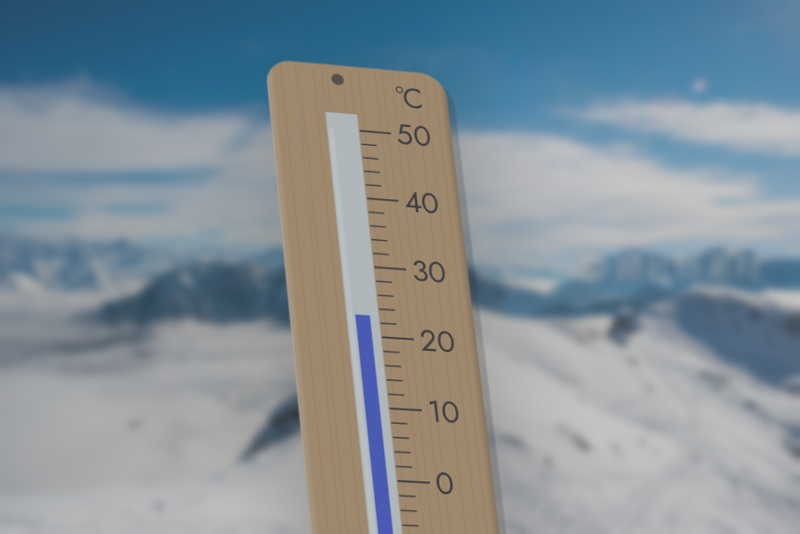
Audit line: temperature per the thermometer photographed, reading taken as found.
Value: 23 °C
